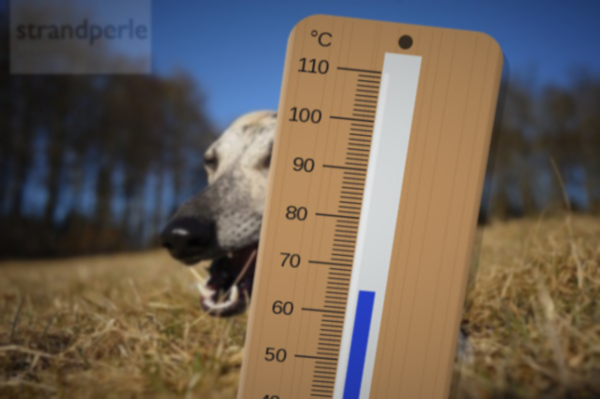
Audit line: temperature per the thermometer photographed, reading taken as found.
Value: 65 °C
